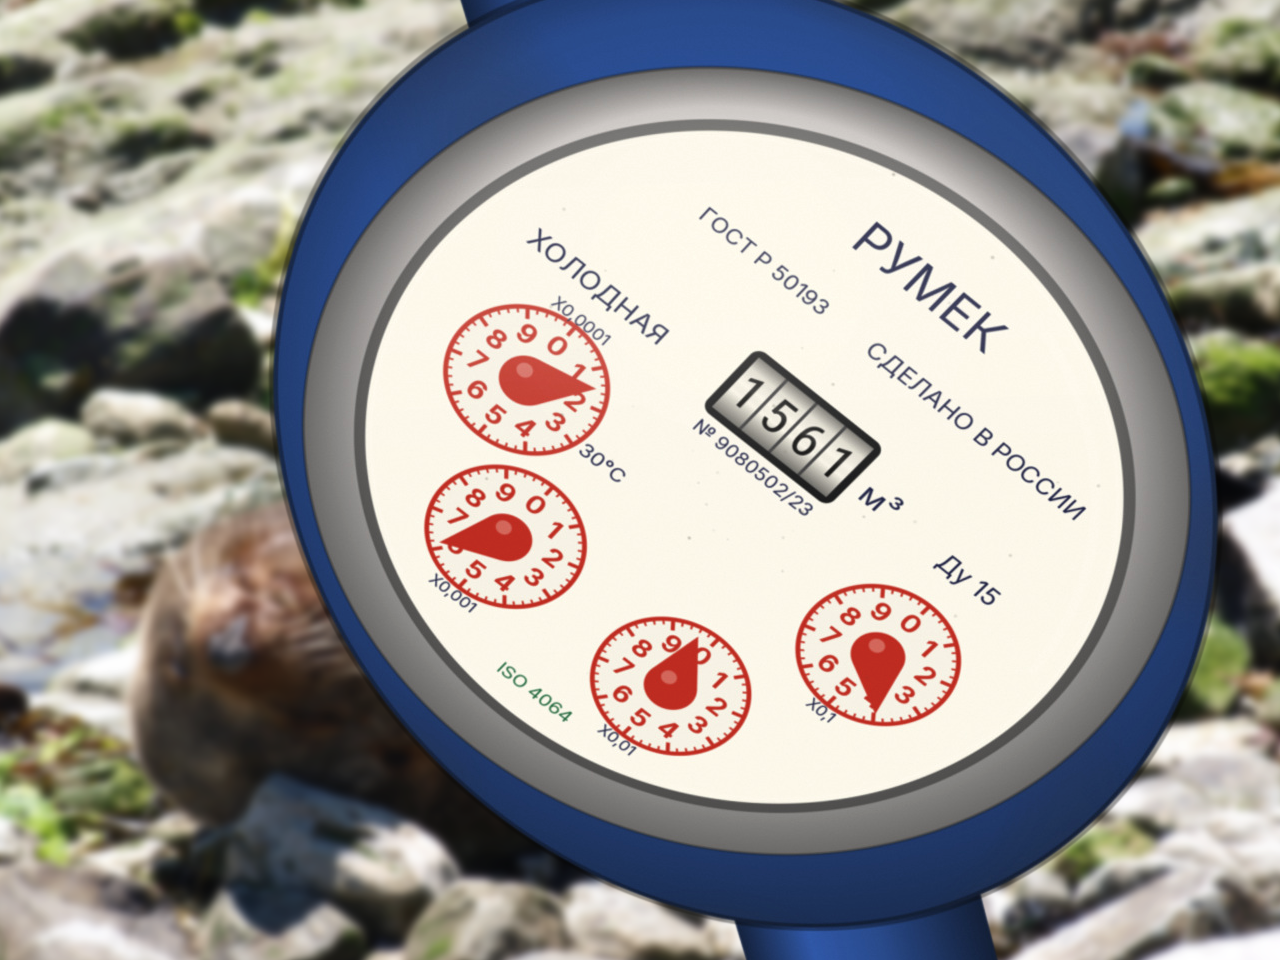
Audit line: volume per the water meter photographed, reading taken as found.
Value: 1561.3961 m³
